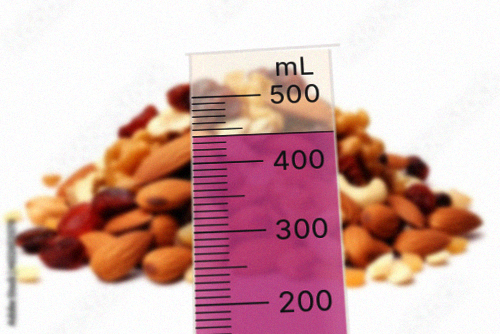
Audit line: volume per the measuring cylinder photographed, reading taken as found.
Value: 440 mL
